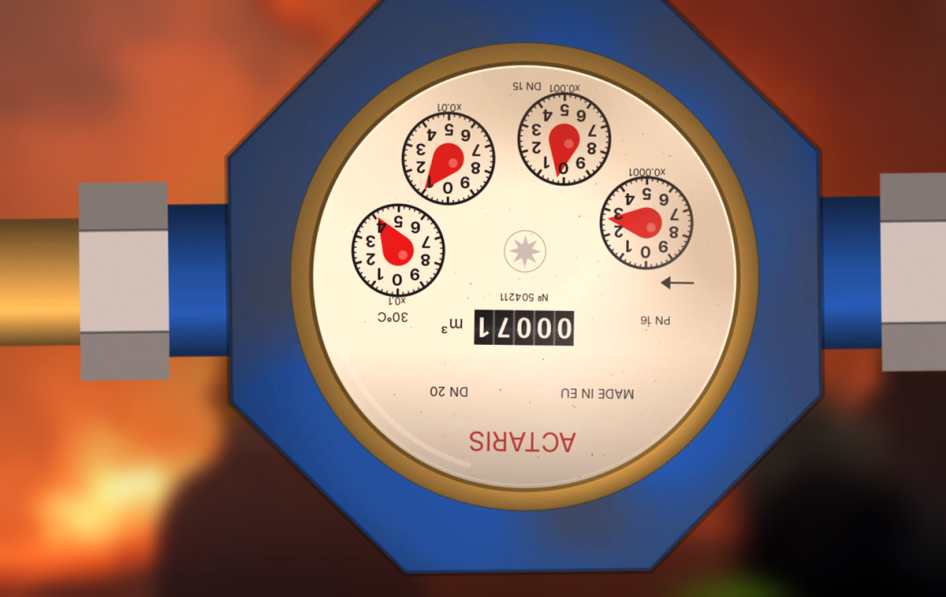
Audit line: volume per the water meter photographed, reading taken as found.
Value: 71.4102 m³
